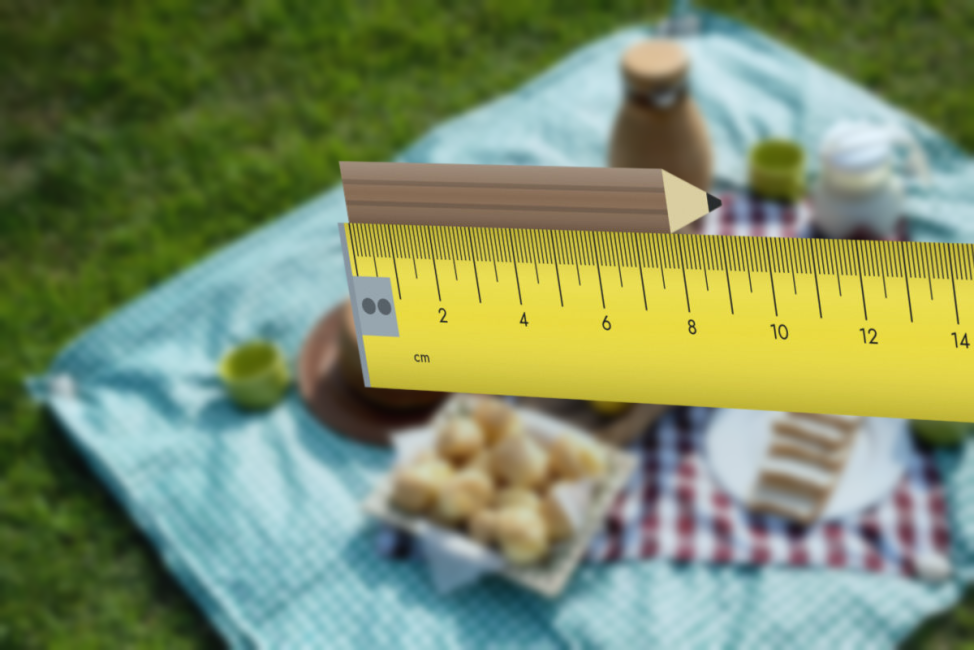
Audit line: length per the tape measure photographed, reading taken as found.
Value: 9.1 cm
